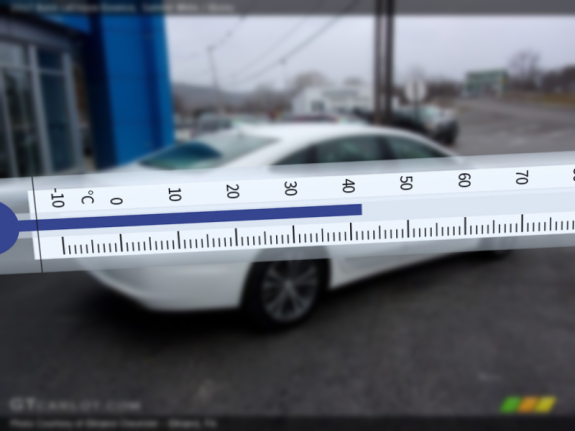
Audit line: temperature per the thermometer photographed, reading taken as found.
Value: 42 °C
